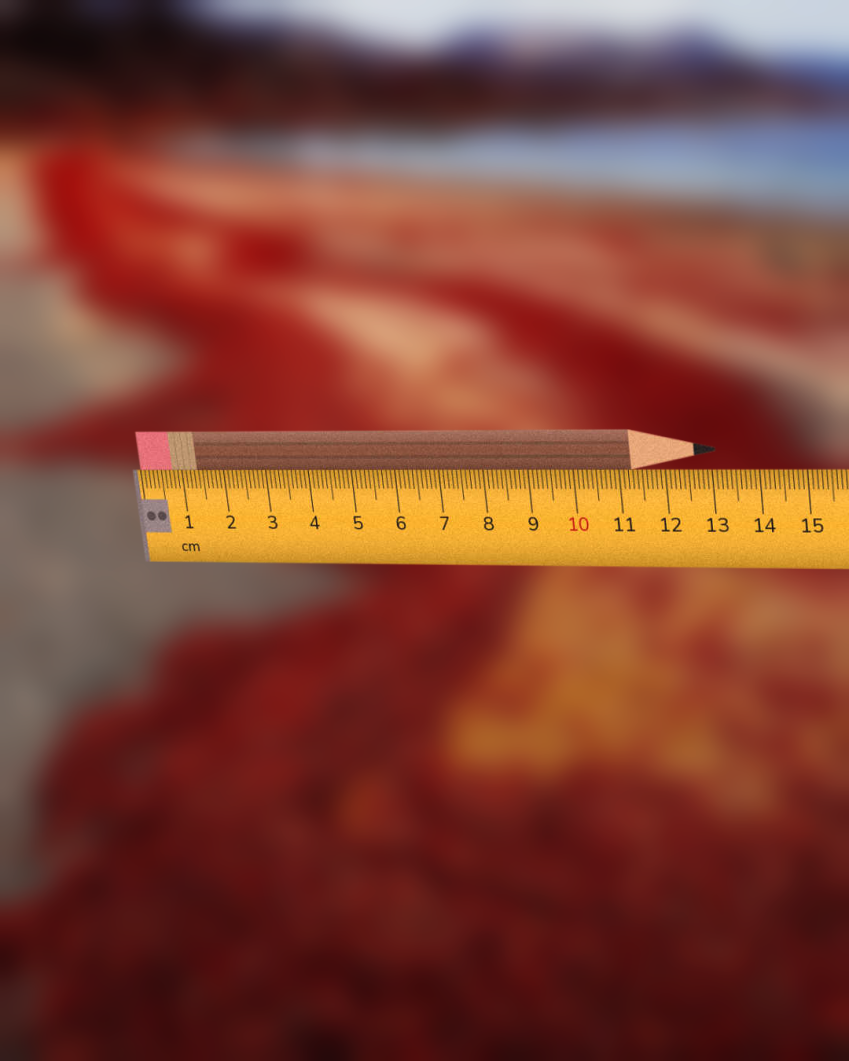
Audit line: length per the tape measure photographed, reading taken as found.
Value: 13.1 cm
